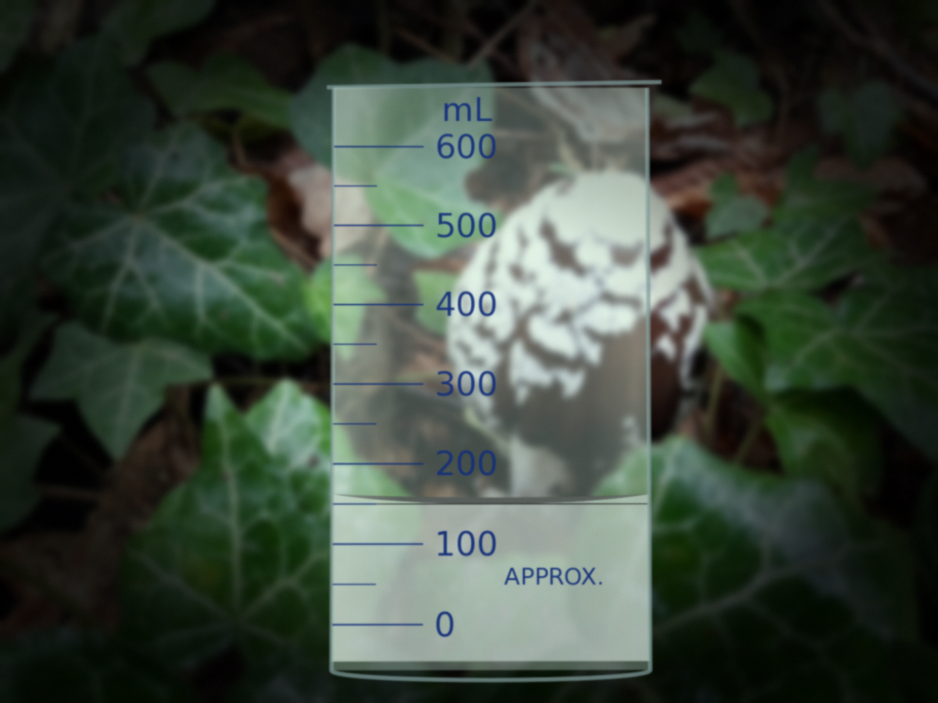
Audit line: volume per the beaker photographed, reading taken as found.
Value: 150 mL
